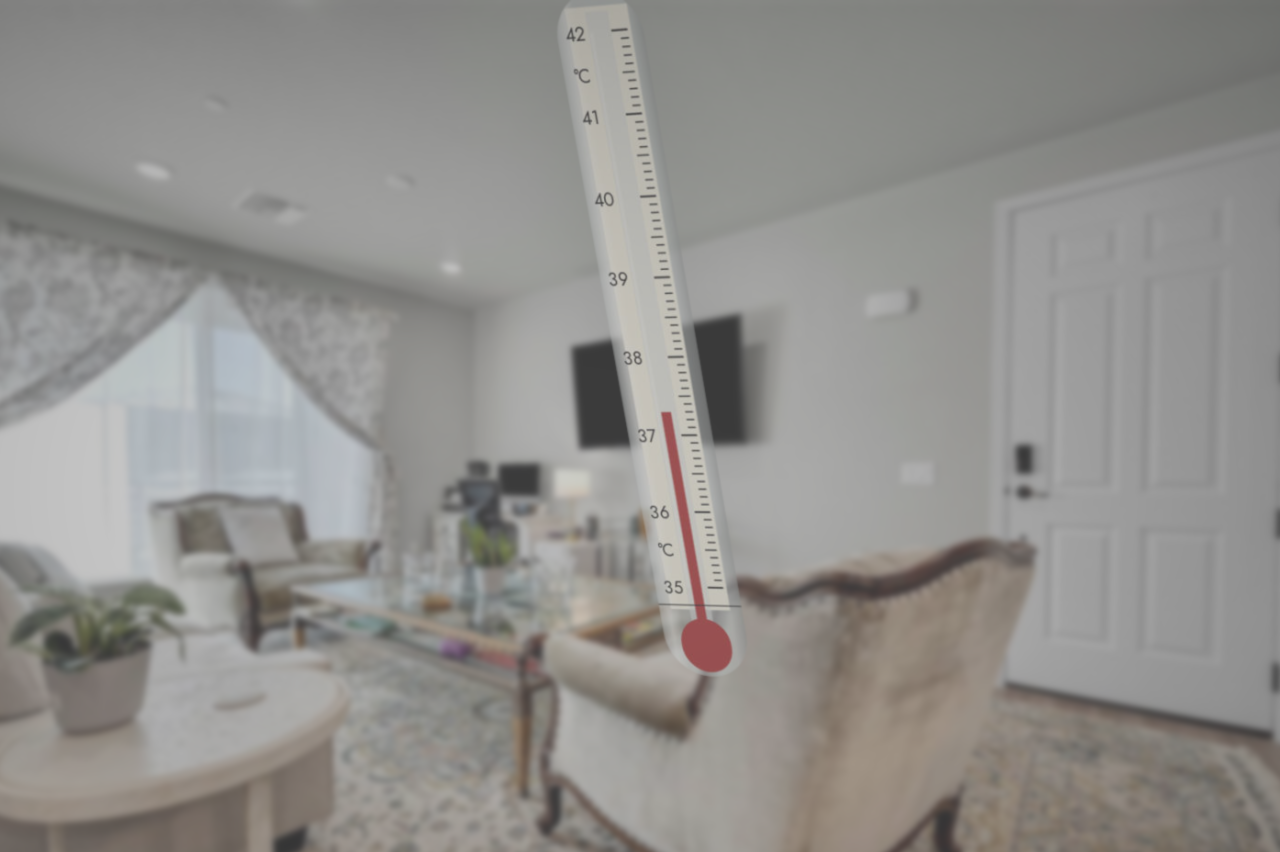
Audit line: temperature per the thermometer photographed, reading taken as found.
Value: 37.3 °C
